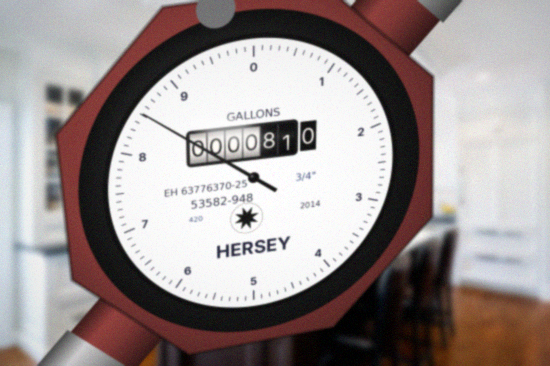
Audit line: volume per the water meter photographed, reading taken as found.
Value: 808.5 gal
